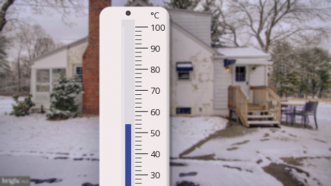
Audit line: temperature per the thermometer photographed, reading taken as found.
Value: 54 °C
